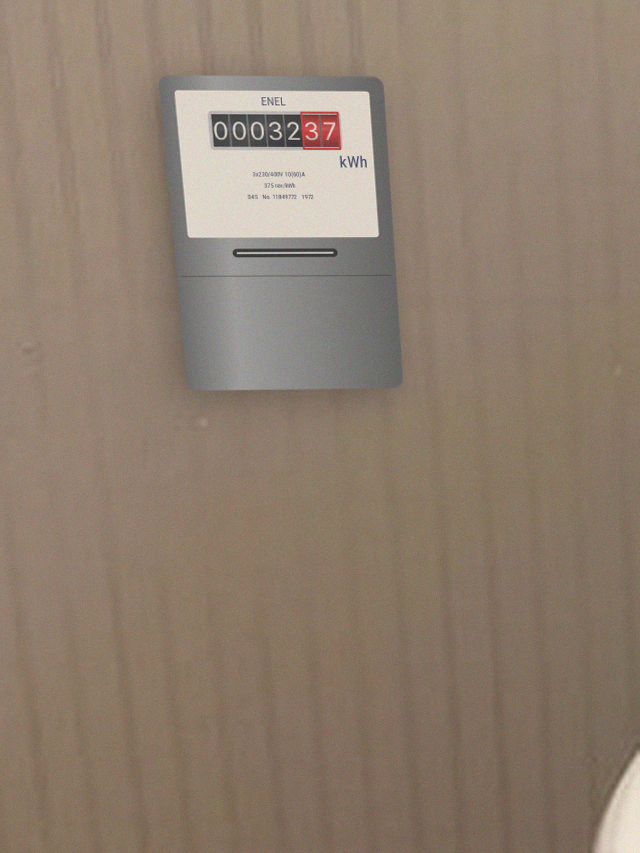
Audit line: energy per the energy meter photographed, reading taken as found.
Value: 32.37 kWh
